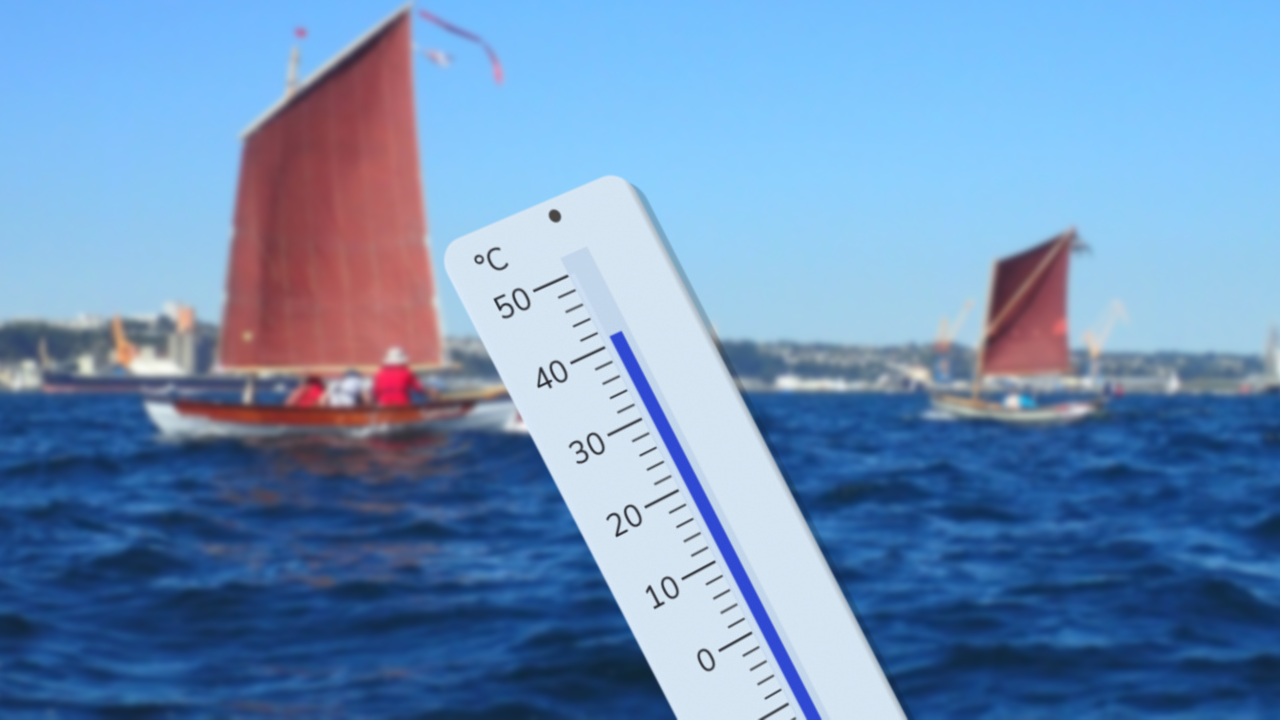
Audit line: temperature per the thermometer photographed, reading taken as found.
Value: 41 °C
